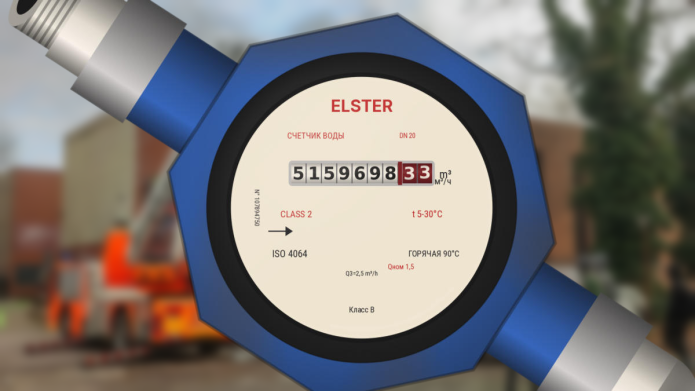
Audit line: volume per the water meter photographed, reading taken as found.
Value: 5159698.33 m³
